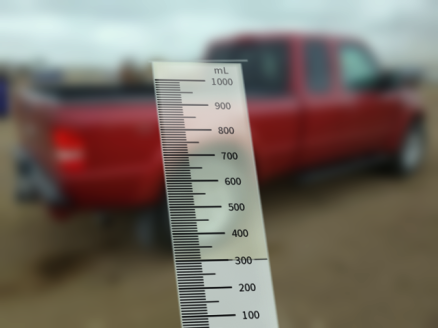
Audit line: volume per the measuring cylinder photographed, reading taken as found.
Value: 300 mL
